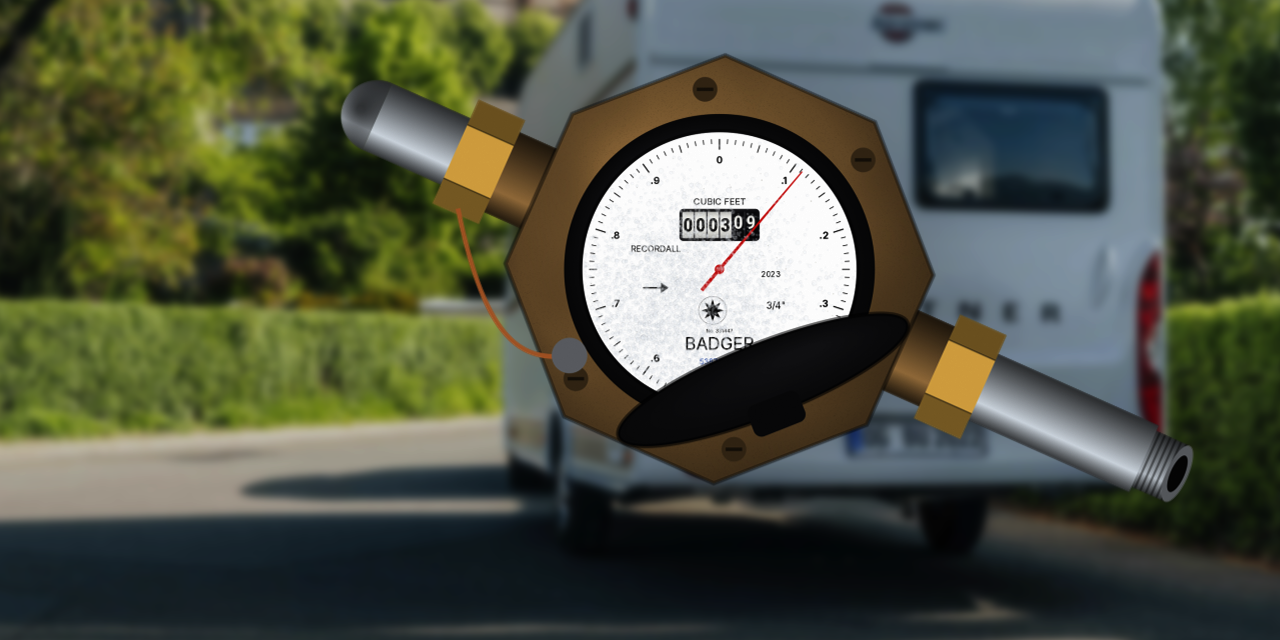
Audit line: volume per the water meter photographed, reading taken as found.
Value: 309.11 ft³
